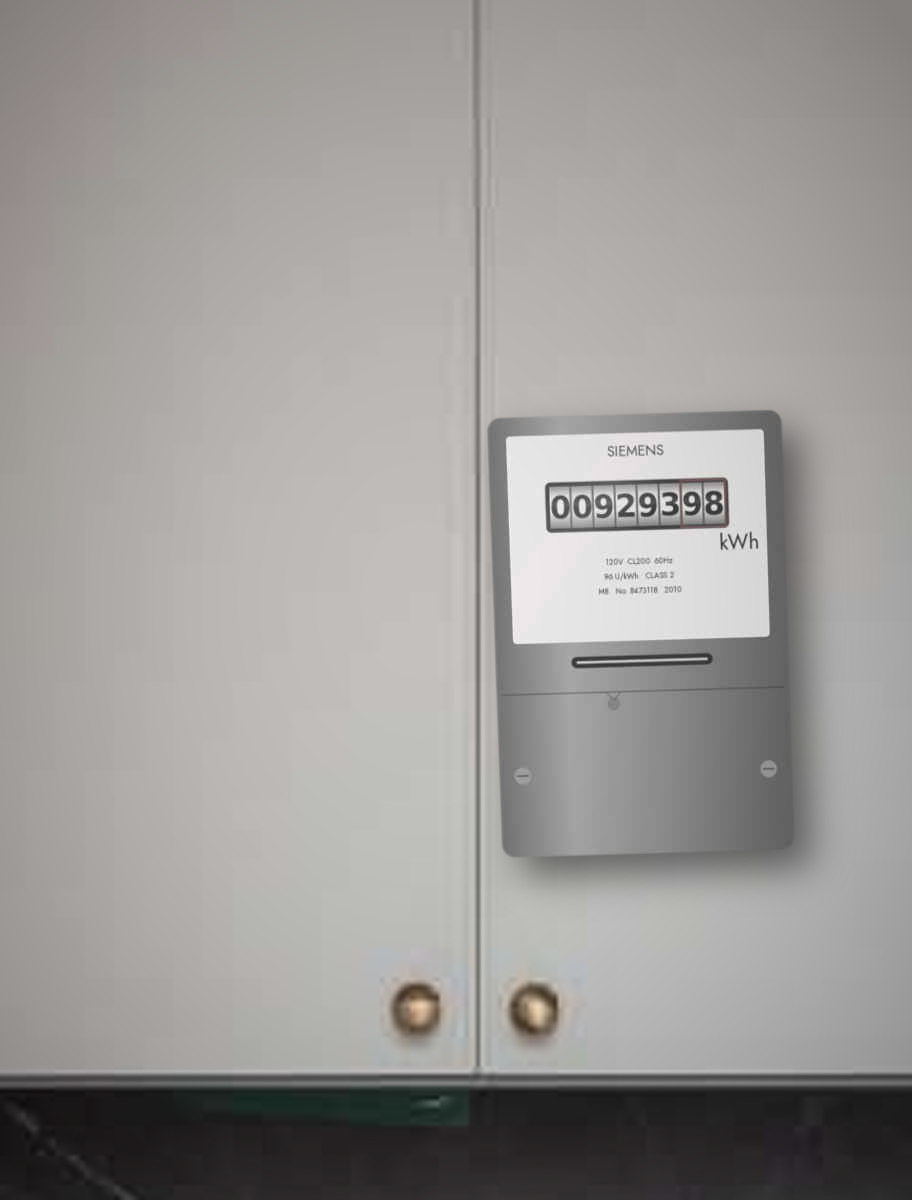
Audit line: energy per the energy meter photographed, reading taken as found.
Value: 9293.98 kWh
